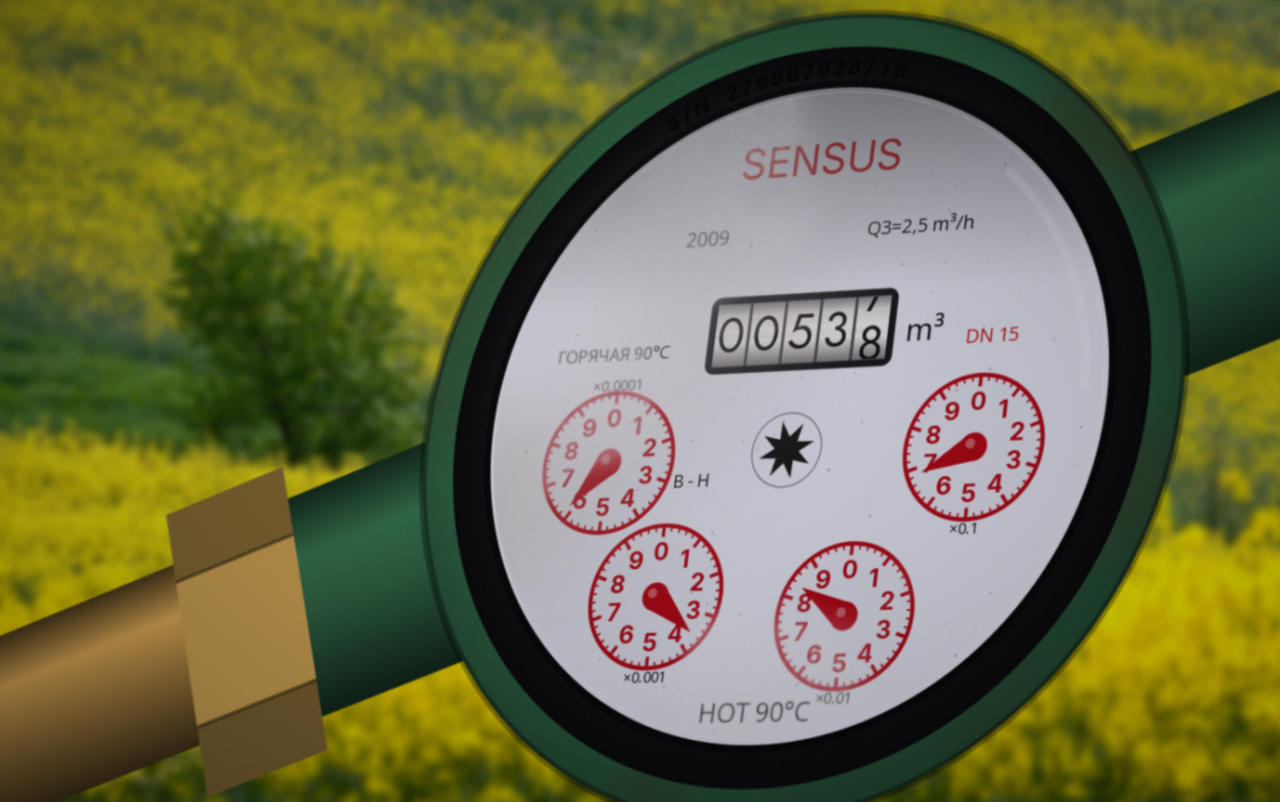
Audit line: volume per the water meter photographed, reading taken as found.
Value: 537.6836 m³
